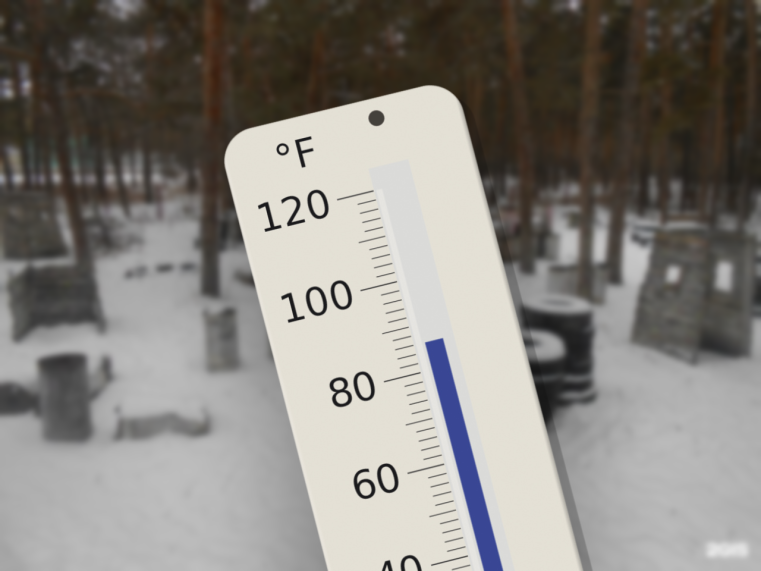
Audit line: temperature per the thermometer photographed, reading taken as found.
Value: 86 °F
